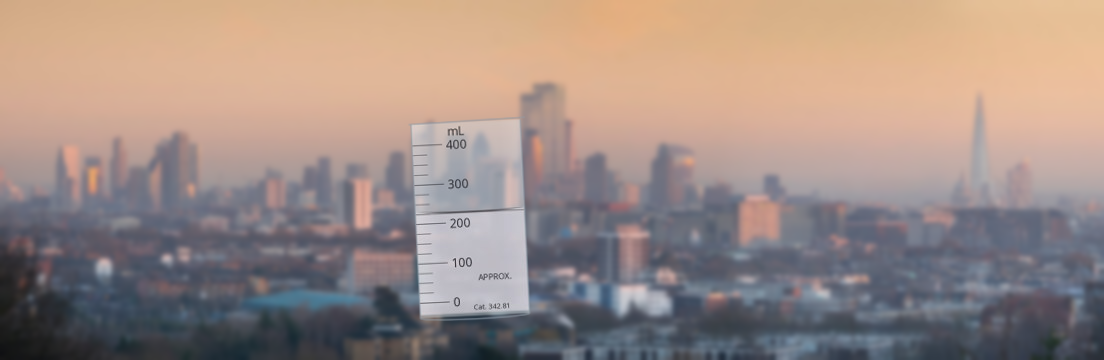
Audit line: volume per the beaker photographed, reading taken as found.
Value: 225 mL
